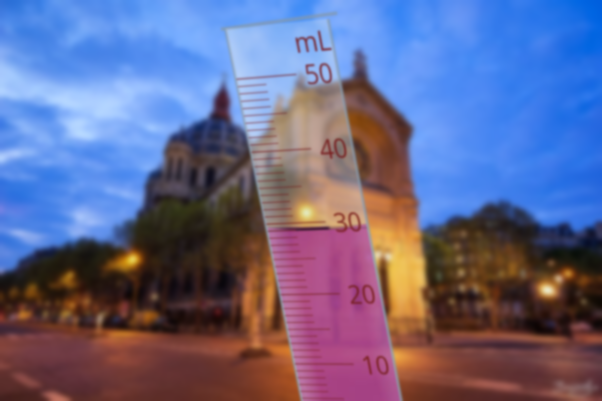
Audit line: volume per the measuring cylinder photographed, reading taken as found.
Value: 29 mL
